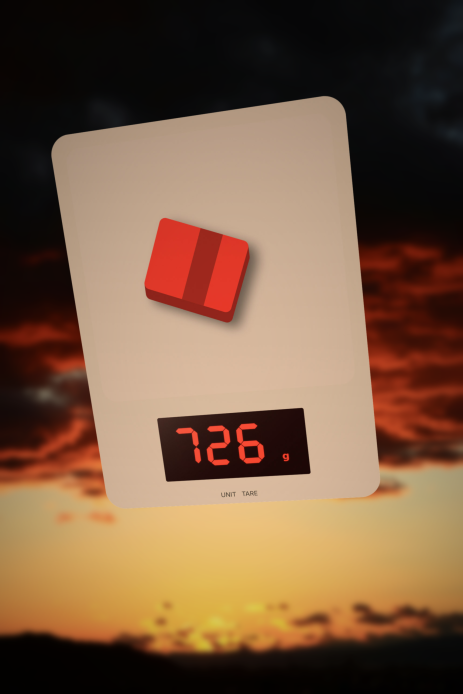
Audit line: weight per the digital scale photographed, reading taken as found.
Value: 726 g
